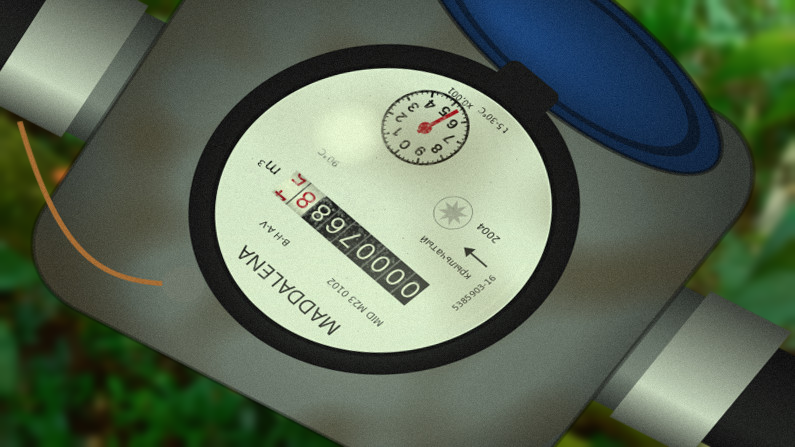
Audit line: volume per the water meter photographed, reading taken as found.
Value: 768.845 m³
